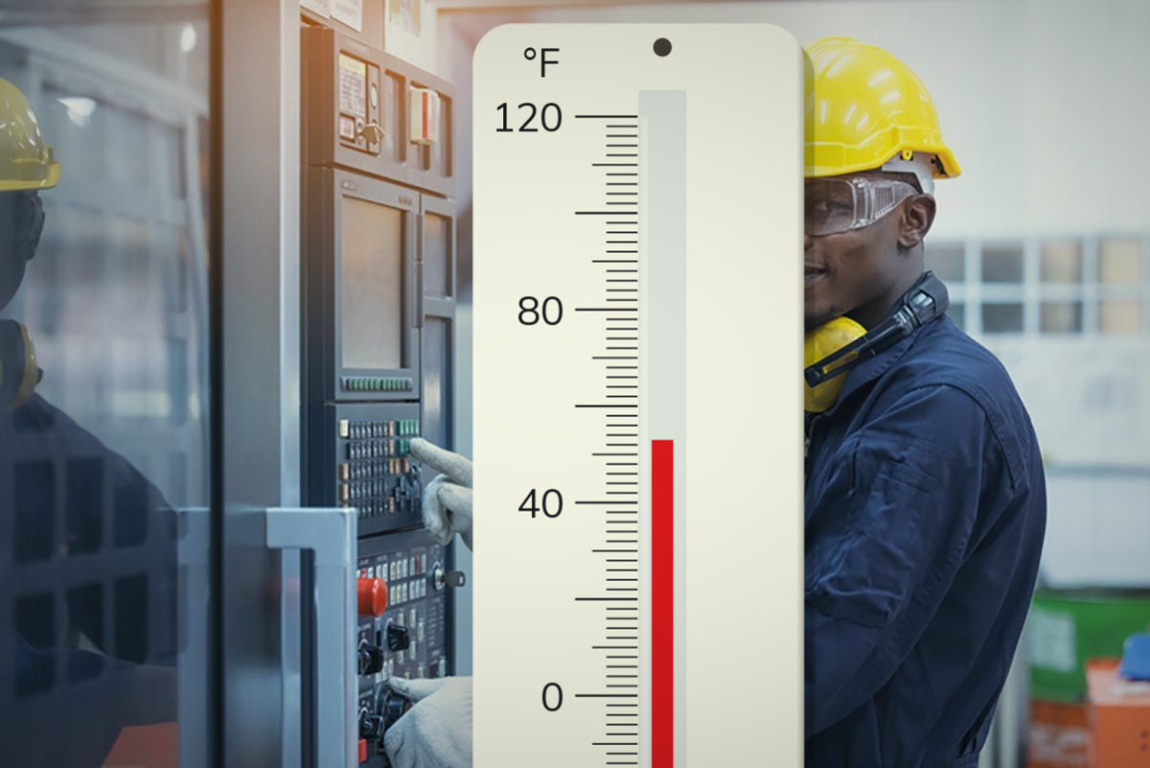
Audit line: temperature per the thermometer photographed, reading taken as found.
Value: 53 °F
